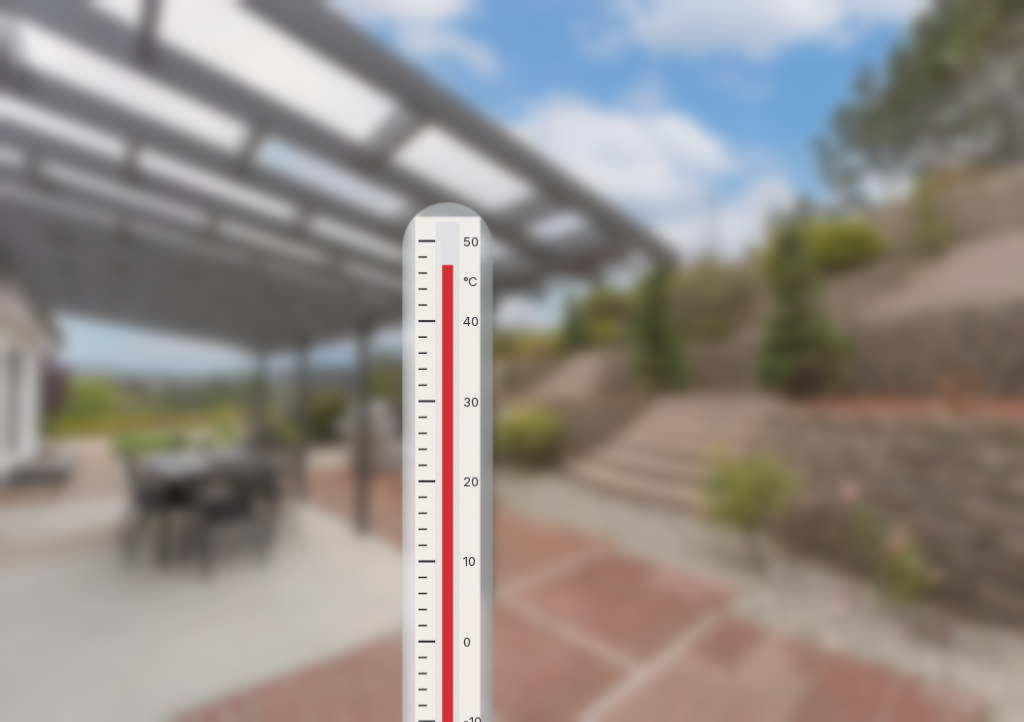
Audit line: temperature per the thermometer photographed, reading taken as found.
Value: 47 °C
